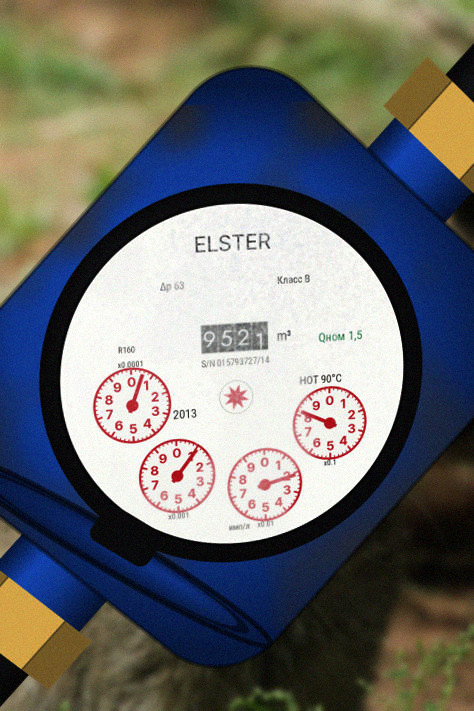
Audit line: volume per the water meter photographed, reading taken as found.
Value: 9520.8210 m³
